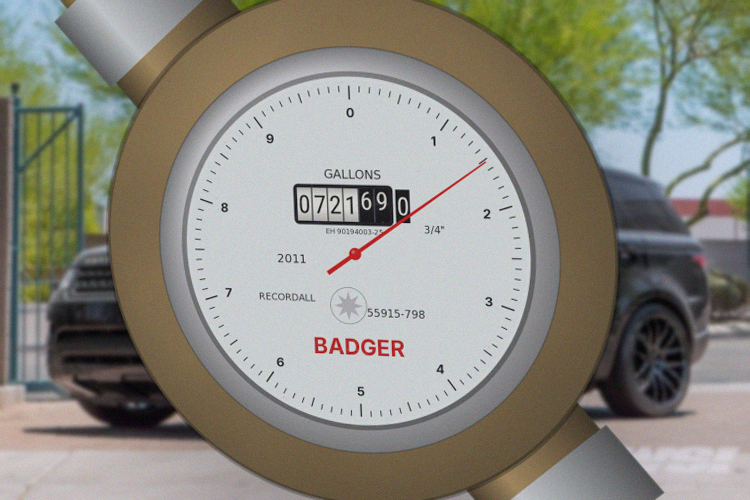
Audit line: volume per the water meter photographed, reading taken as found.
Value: 721691.5 gal
